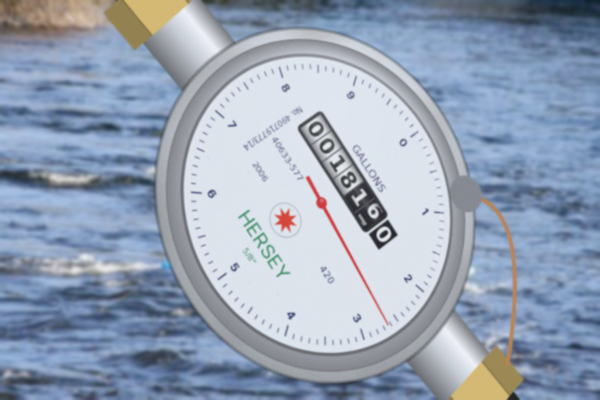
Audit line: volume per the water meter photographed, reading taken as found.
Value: 18162.6 gal
